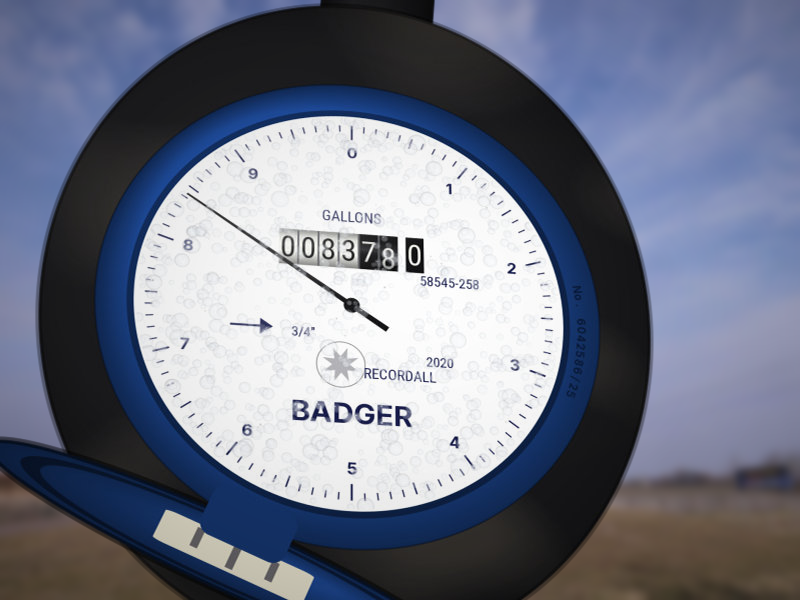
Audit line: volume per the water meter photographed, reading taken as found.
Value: 83778.4 gal
